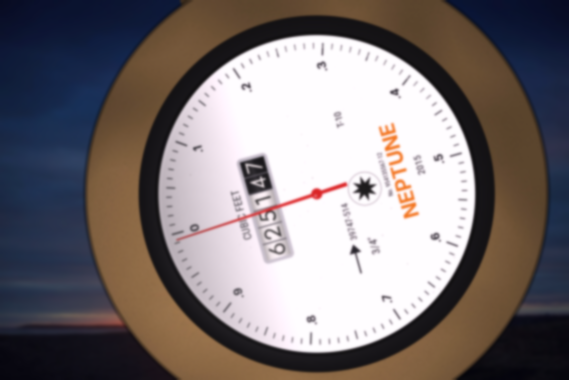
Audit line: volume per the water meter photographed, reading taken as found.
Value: 625146.99 ft³
